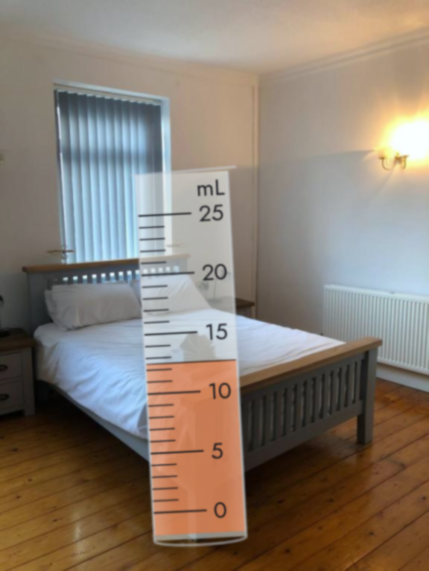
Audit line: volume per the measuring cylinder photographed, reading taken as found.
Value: 12.5 mL
